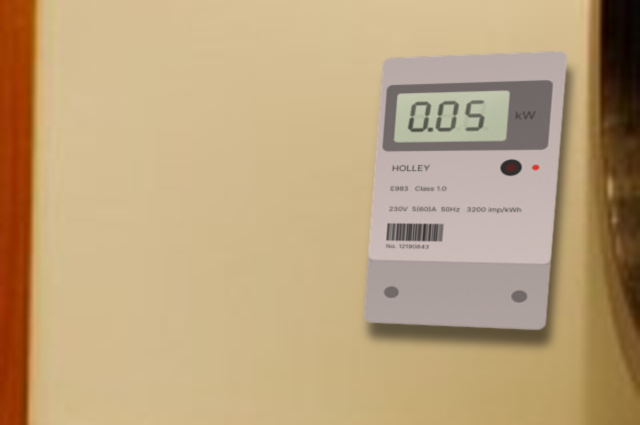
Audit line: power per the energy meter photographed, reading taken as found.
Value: 0.05 kW
